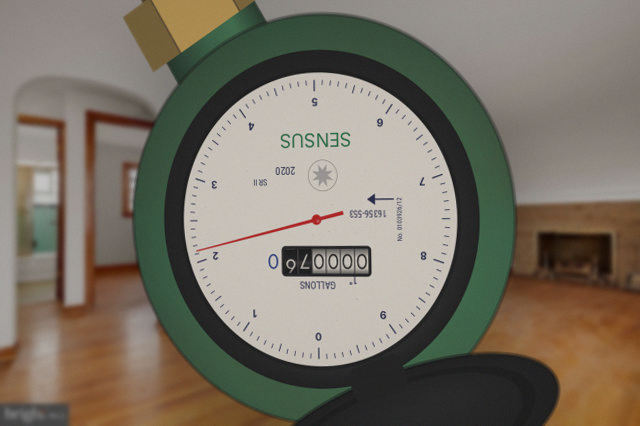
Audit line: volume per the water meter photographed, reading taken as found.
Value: 762.1 gal
